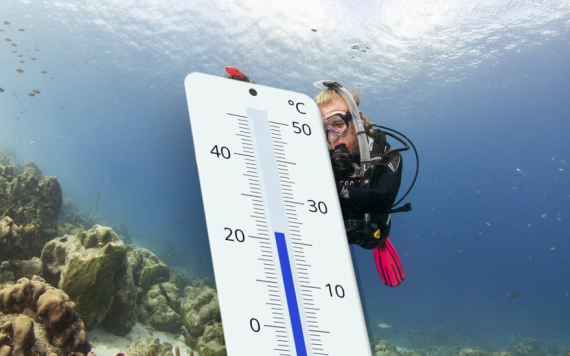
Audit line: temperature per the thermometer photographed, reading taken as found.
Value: 22 °C
